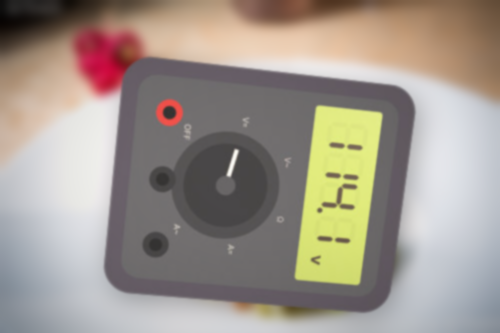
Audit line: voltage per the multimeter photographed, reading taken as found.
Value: 114.1 V
